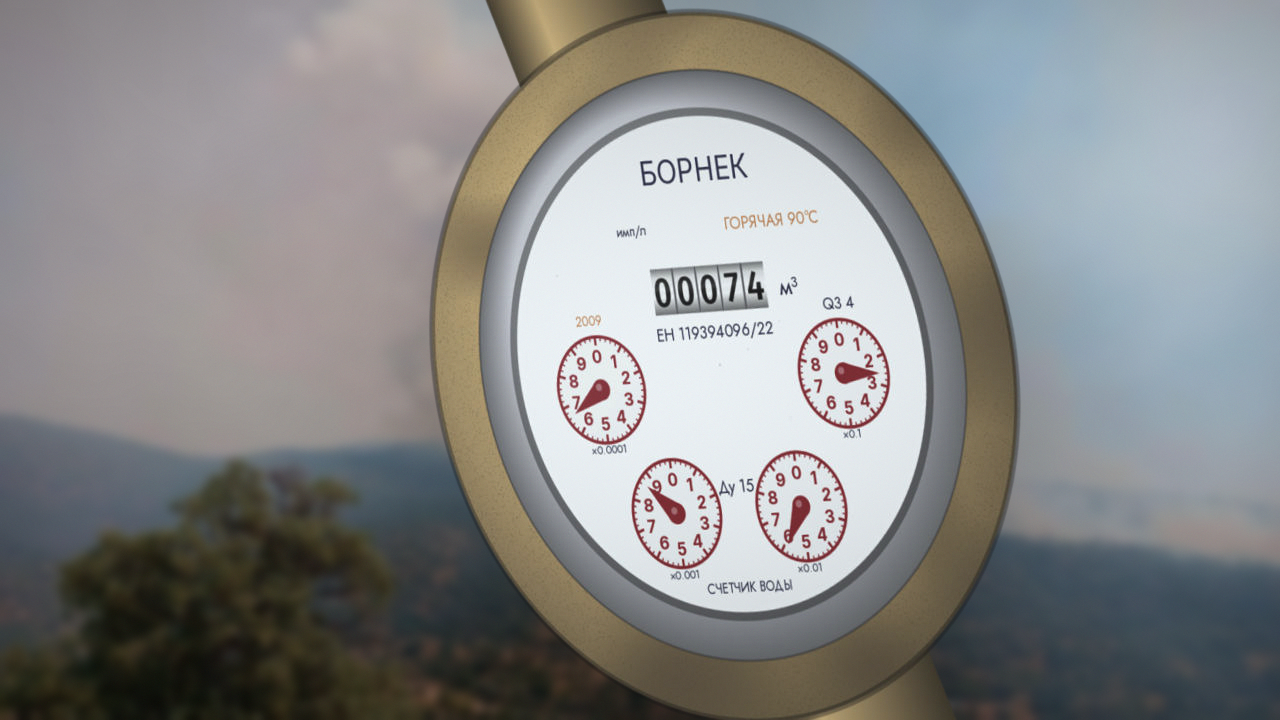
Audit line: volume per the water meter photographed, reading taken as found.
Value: 74.2586 m³
